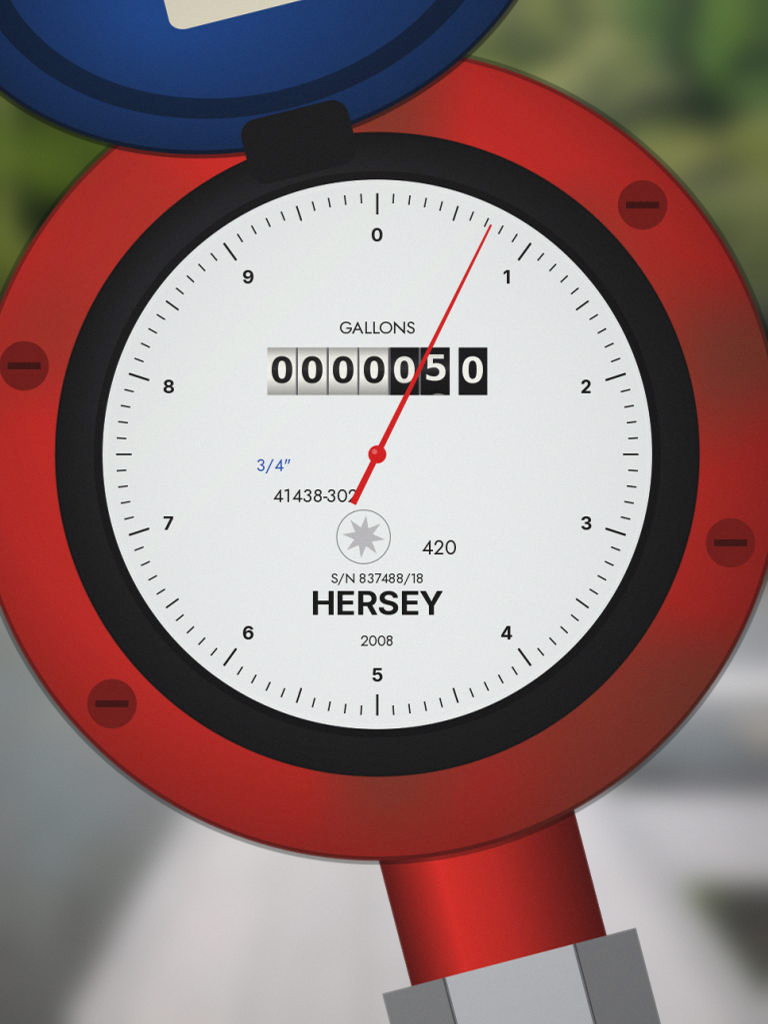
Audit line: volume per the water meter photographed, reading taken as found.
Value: 50.7 gal
